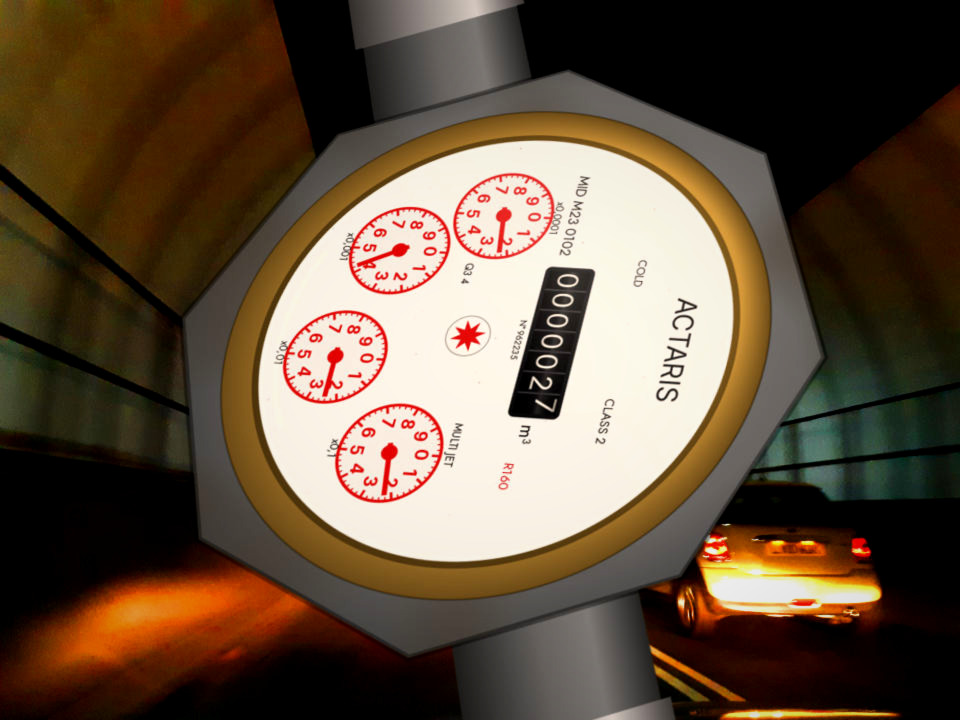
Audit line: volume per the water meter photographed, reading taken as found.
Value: 27.2242 m³
